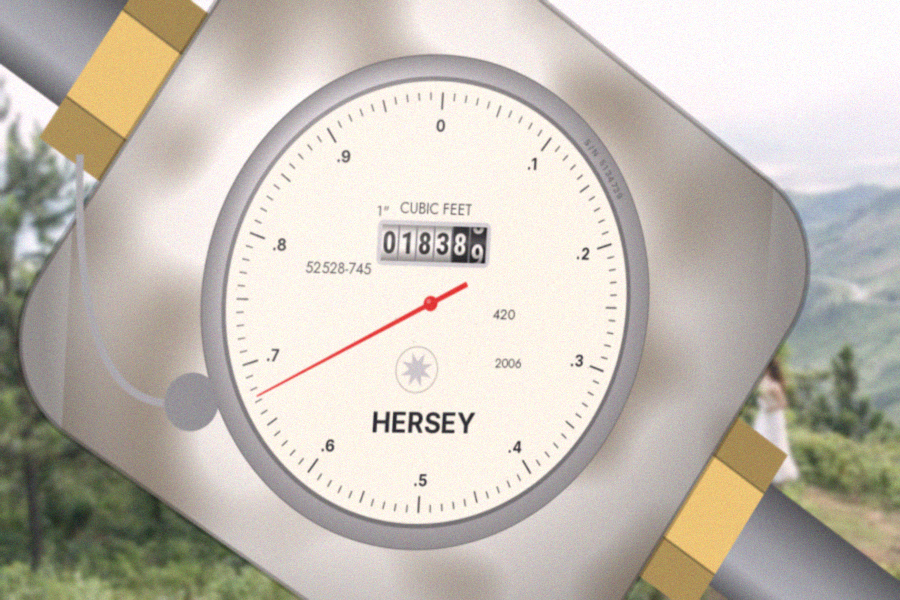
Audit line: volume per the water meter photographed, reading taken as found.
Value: 18388.67 ft³
